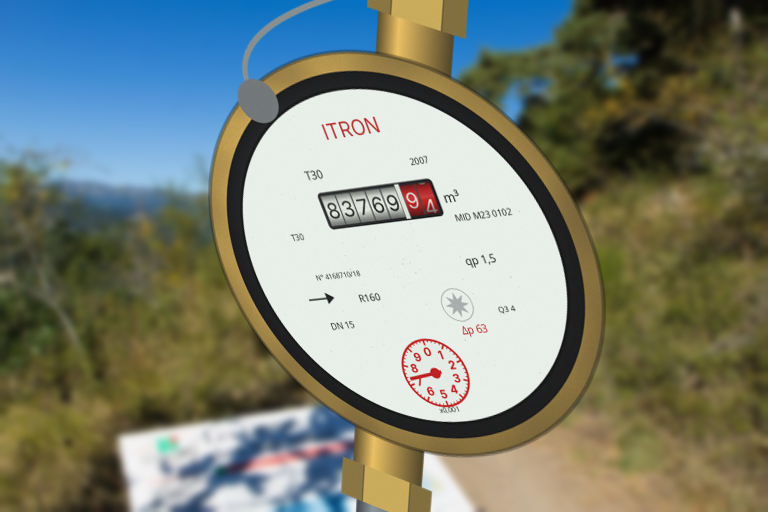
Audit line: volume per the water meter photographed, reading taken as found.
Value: 83769.937 m³
